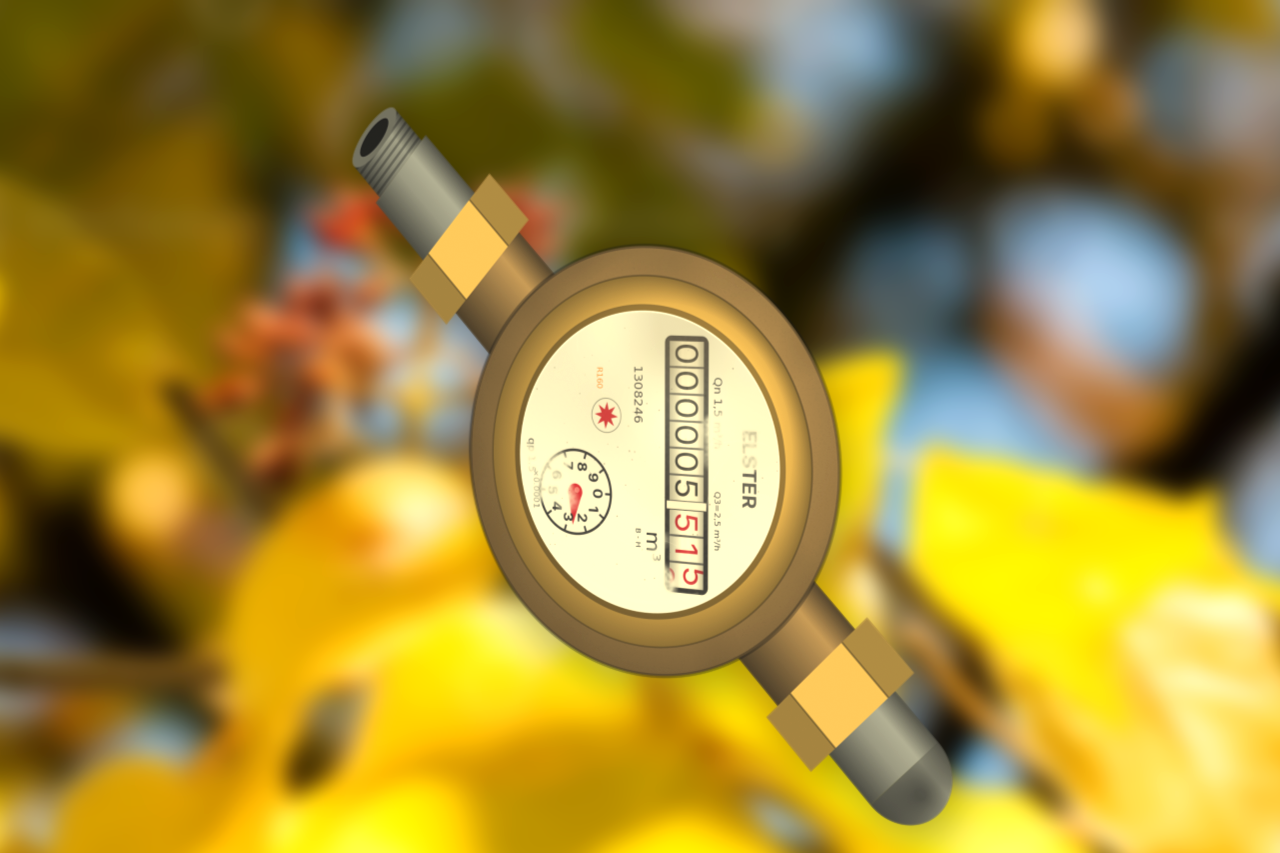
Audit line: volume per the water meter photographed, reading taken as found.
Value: 5.5152 m³
